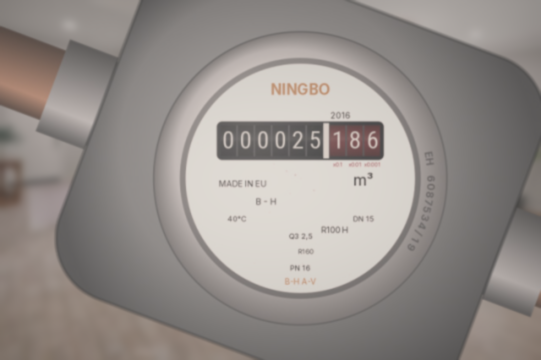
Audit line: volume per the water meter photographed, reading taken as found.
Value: 25.186 m³
